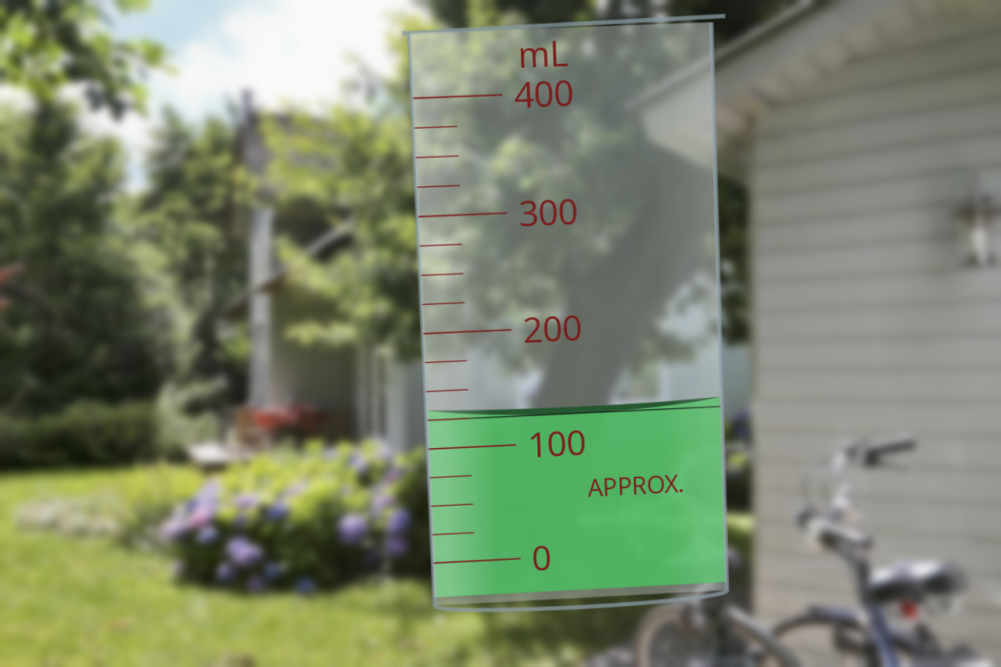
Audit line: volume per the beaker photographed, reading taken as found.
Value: 125 mL
